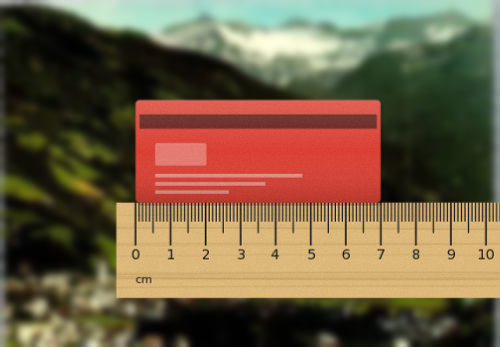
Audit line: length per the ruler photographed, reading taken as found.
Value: 7 cm
